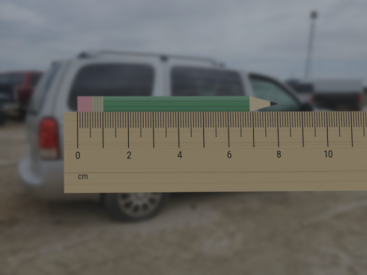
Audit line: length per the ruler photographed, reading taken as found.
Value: 8 cm
